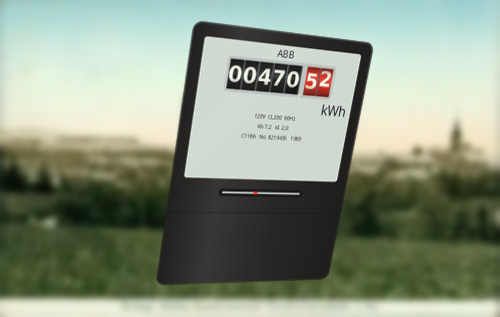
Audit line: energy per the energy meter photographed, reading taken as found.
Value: 470.52 kWh
